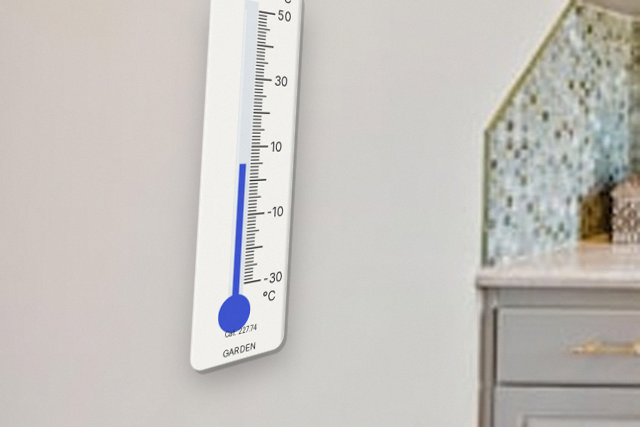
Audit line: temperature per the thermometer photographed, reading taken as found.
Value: 5 °C
